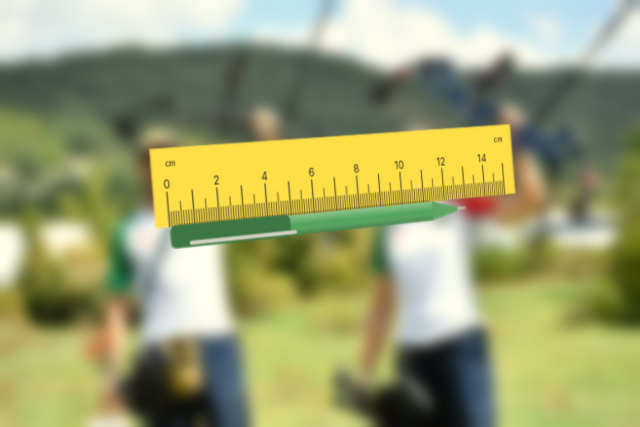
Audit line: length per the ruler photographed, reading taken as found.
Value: 13 cm
